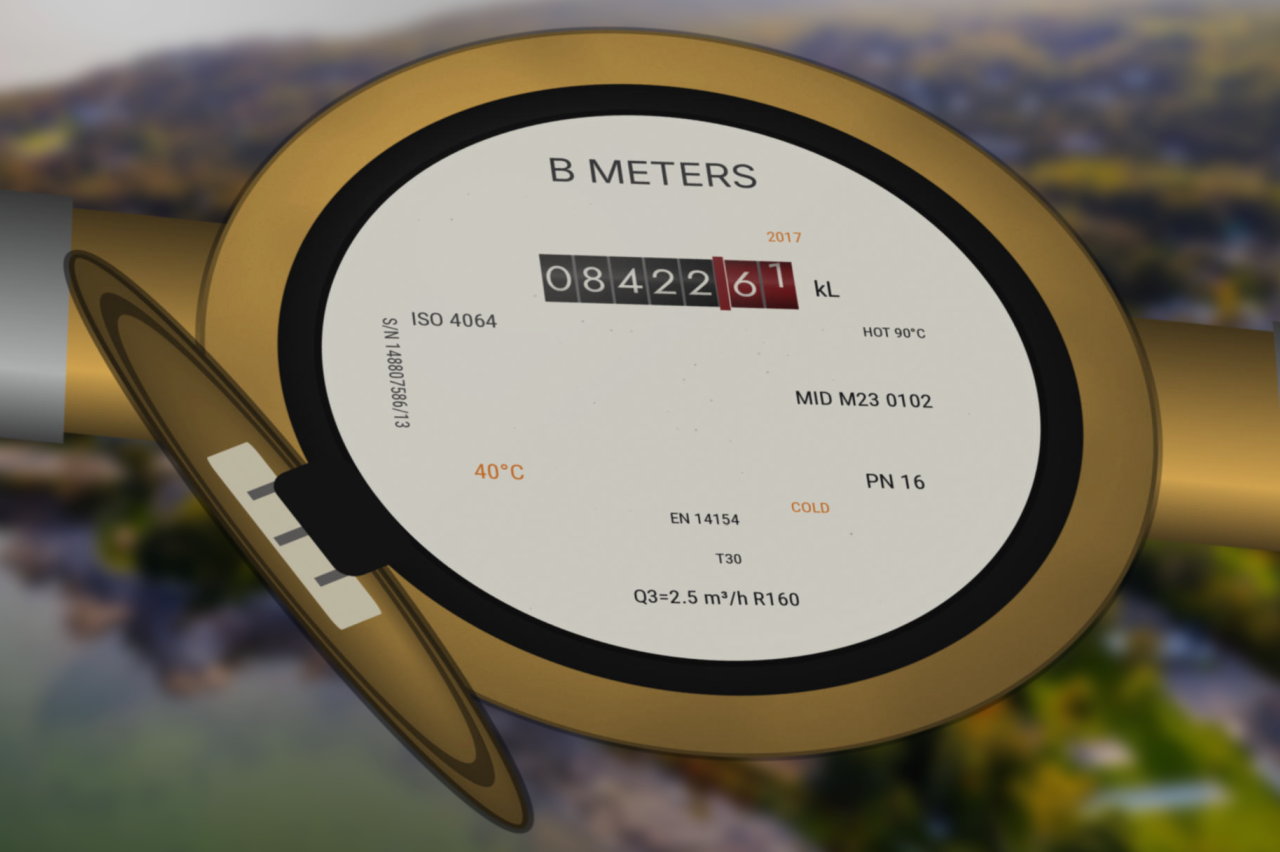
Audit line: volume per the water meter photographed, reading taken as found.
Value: 8422.61 kL
